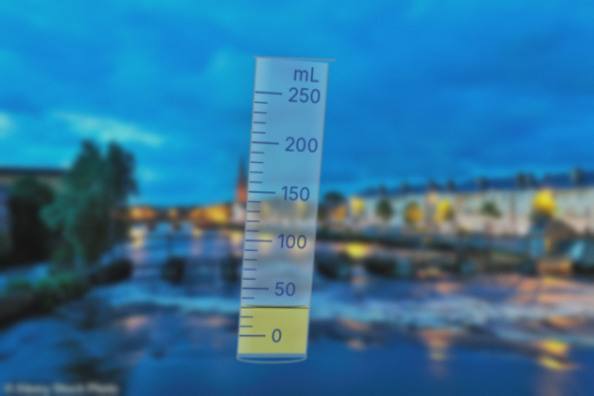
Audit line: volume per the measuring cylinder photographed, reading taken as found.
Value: 30 mL
